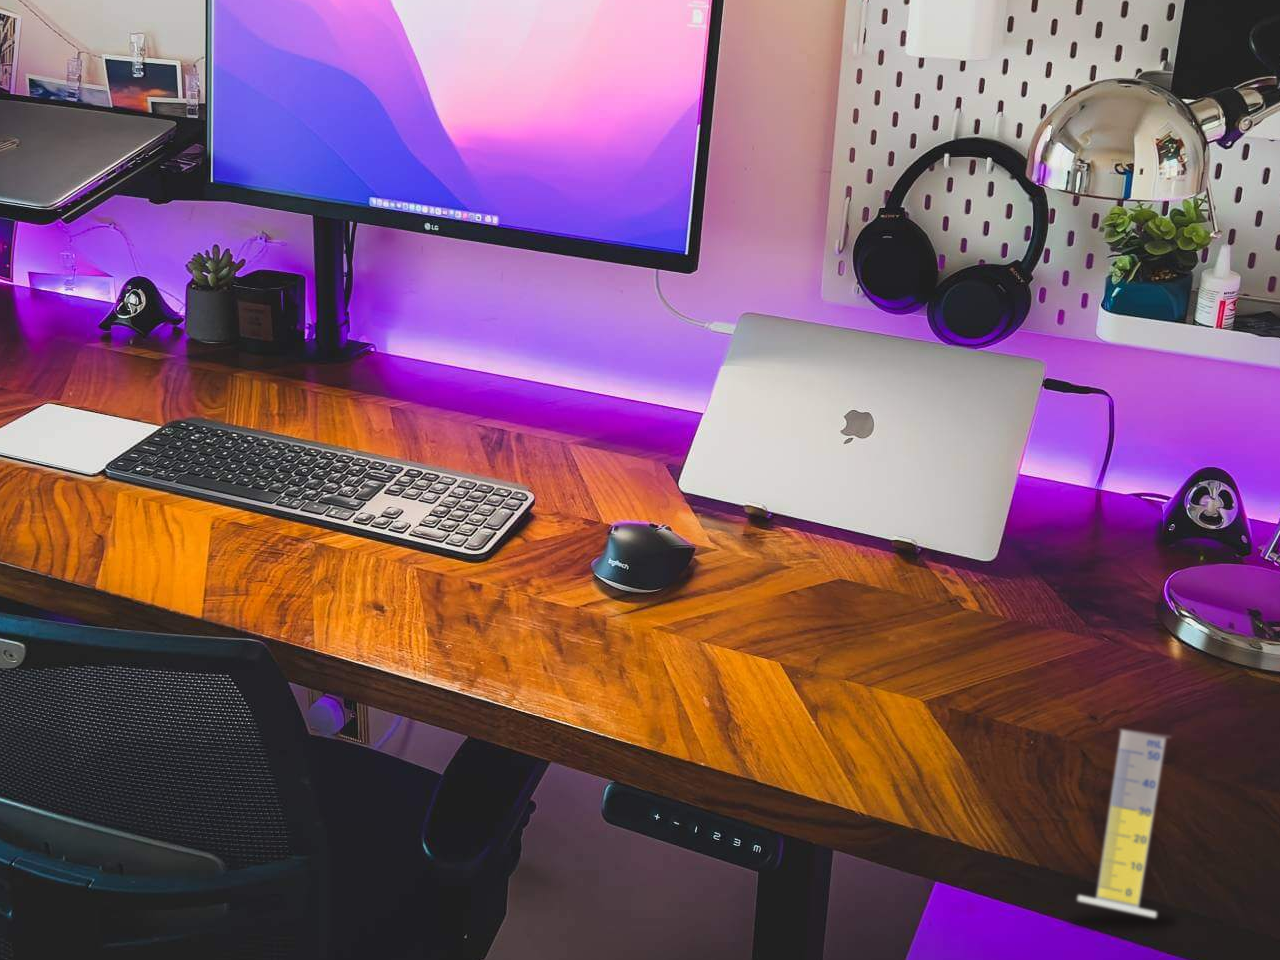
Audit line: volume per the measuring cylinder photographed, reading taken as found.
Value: 30 mL
